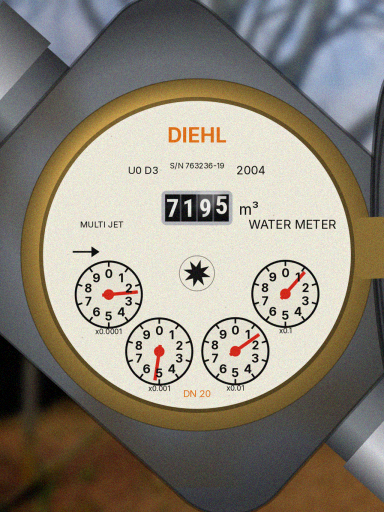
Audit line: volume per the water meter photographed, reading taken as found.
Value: 7195.1152 m³
